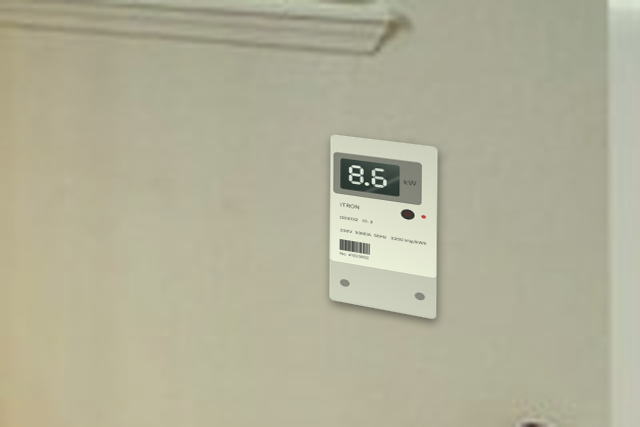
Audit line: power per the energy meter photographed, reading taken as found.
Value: 8.6 kW
